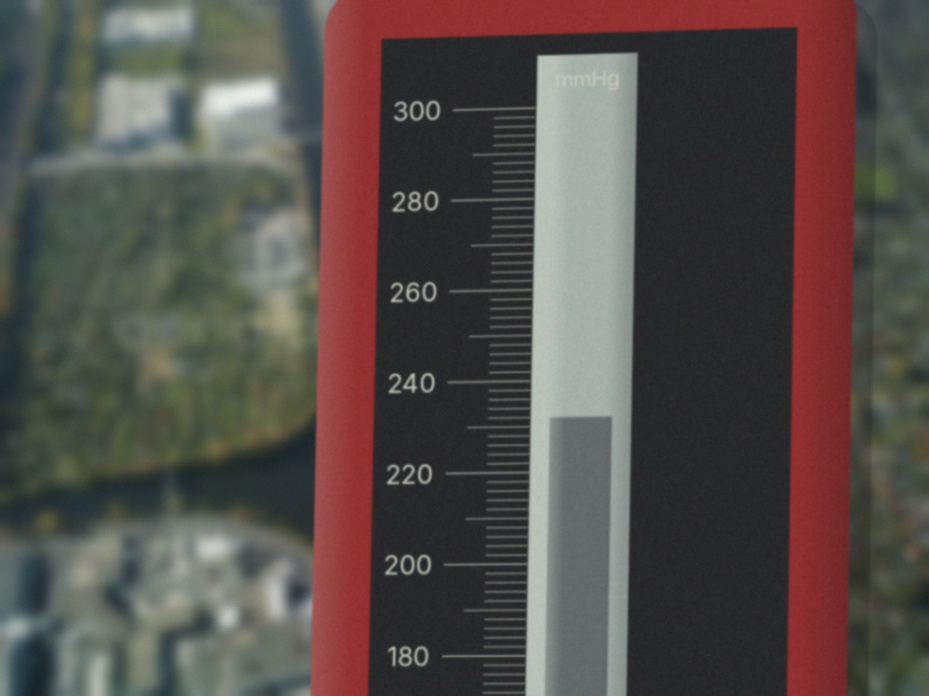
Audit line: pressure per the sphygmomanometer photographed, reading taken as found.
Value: 232 mmHg
